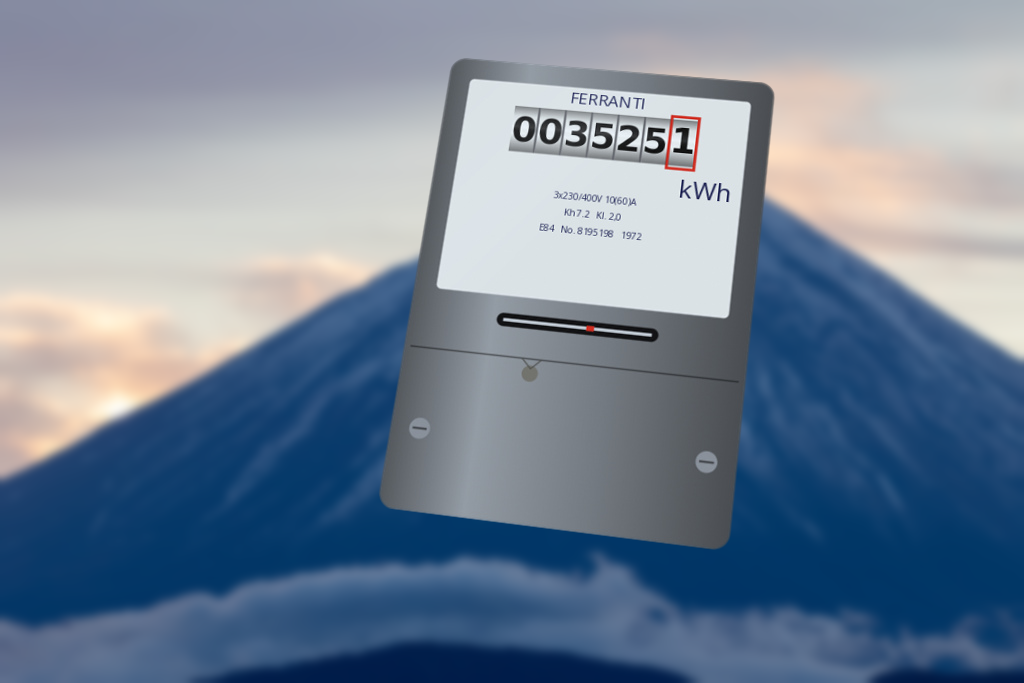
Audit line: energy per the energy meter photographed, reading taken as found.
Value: 3525.1 kWh
